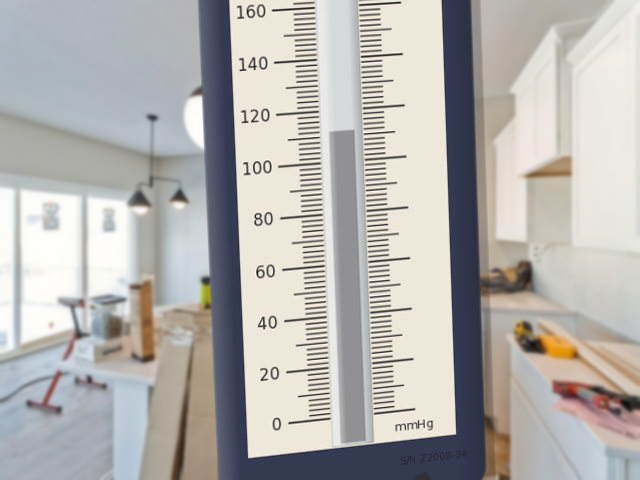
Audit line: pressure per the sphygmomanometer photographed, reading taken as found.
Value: 112 mmHg
